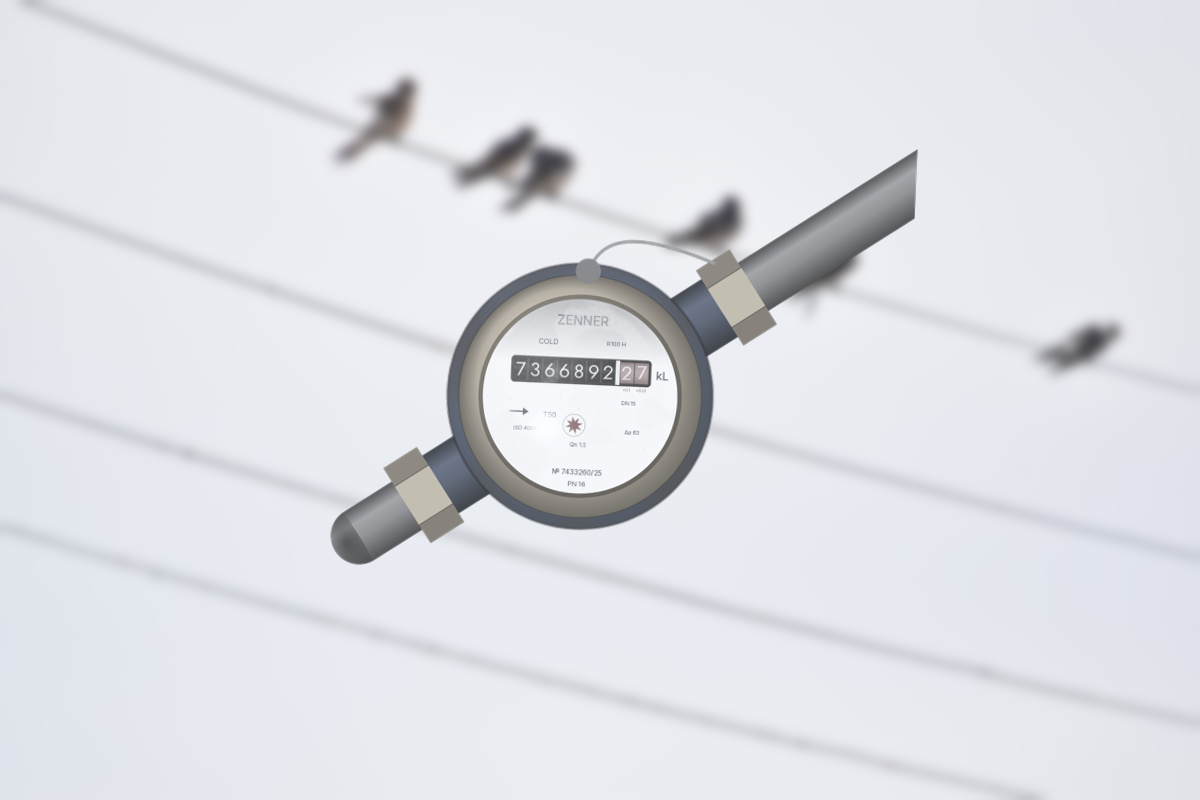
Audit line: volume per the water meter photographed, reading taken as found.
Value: 7366892.27 kL
